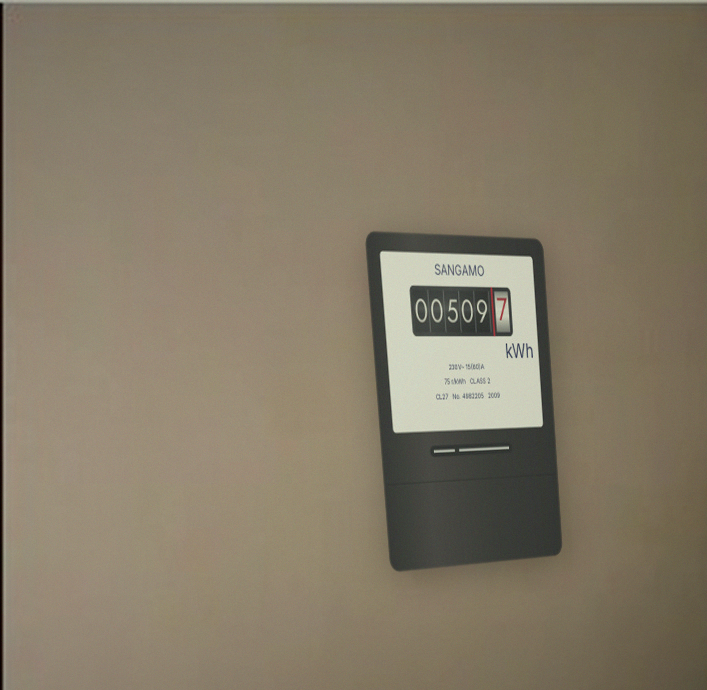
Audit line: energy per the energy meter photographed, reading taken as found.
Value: 509.7 kWh
